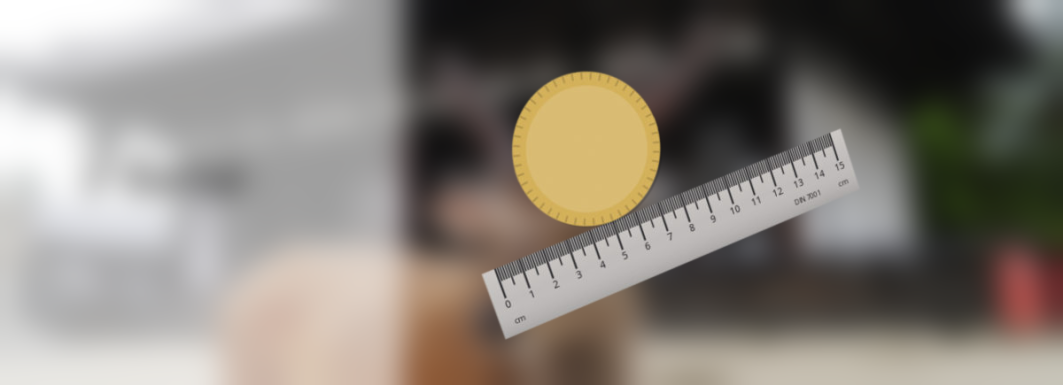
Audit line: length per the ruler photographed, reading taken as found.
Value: 6 cm
